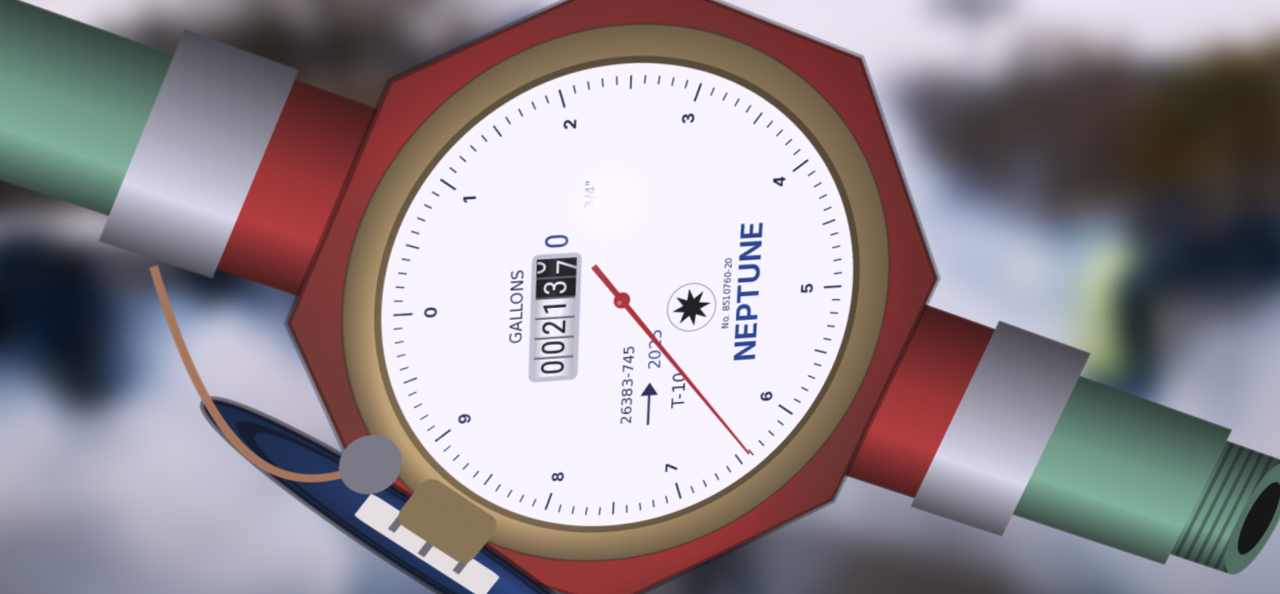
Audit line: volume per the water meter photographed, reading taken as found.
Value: 21366.4 gal
